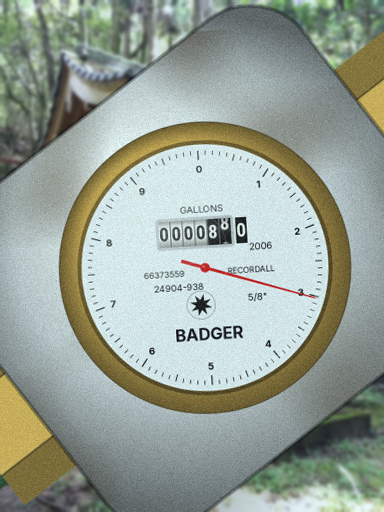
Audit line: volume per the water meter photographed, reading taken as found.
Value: 883.0 gal
